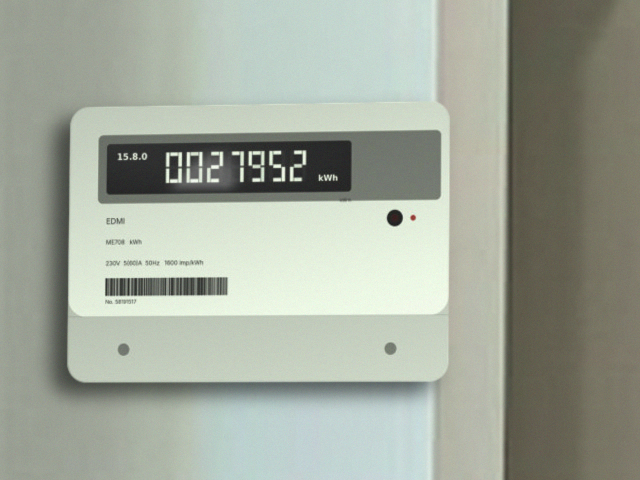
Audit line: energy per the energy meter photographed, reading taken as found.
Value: 27952 kWh
